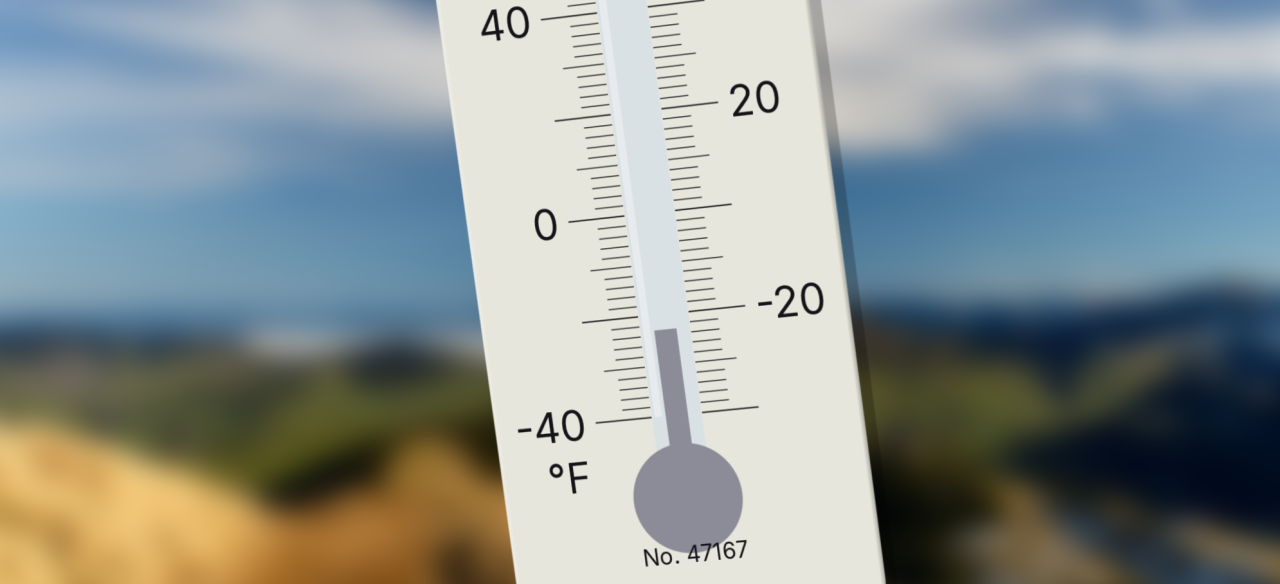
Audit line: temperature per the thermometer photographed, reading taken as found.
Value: -23 °F
